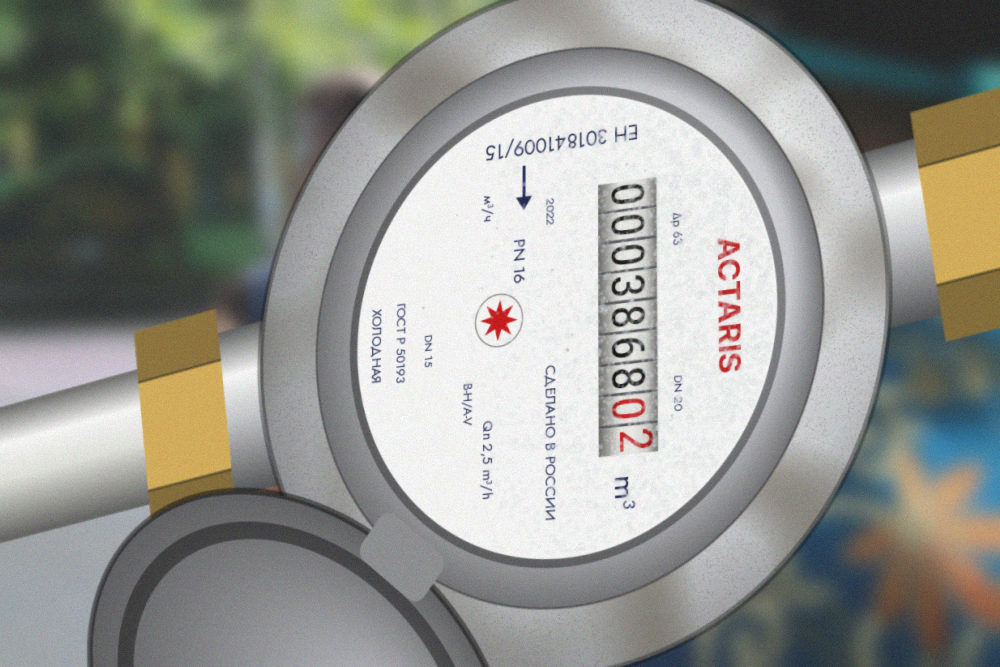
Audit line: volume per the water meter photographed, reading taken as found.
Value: 3868.02 m³
